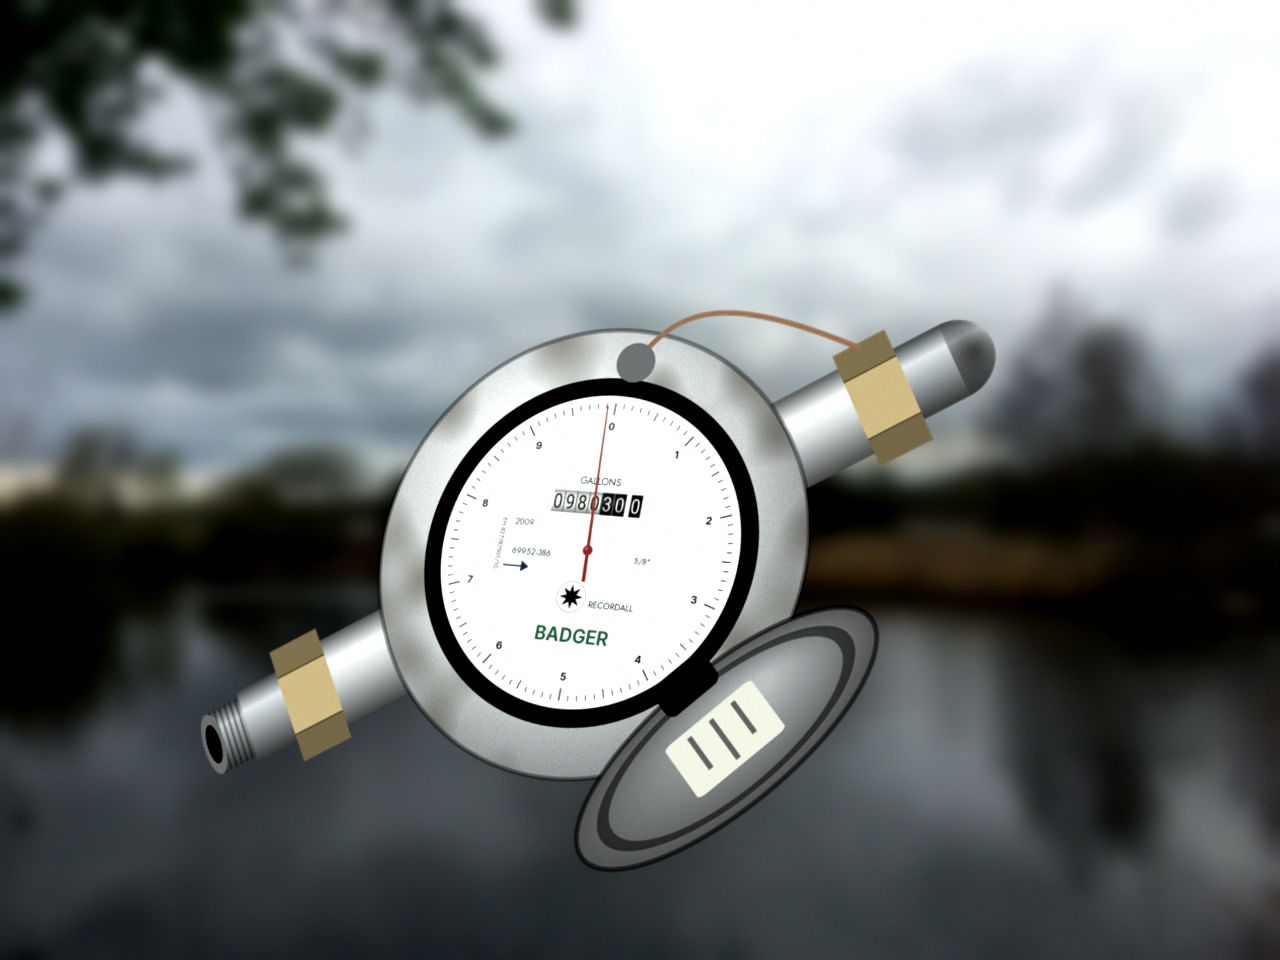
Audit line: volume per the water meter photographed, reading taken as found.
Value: 980299.9 gal
